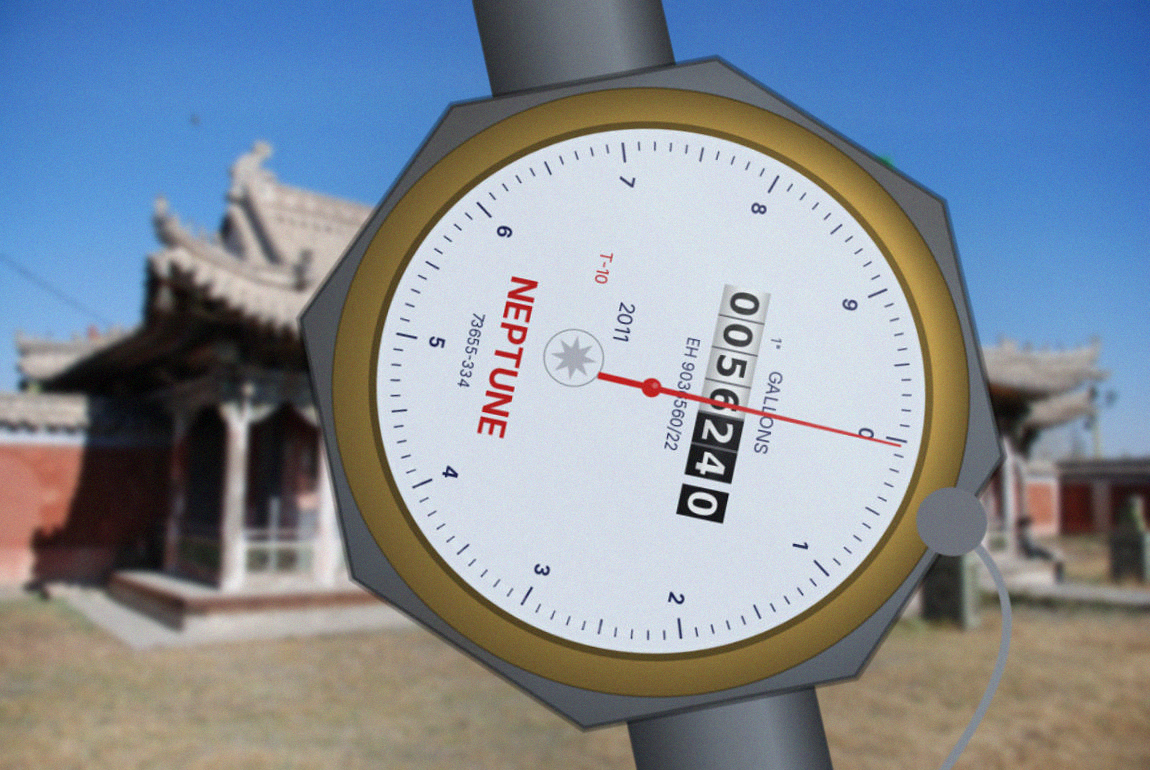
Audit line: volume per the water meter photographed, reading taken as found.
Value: 56240.0 gal
